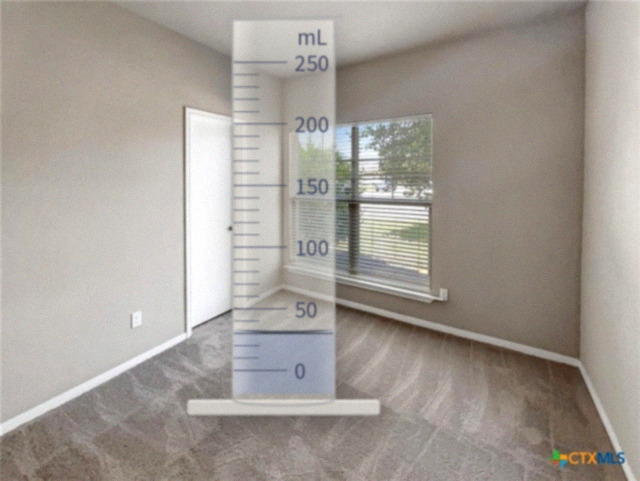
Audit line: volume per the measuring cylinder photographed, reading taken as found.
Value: 30 mL
